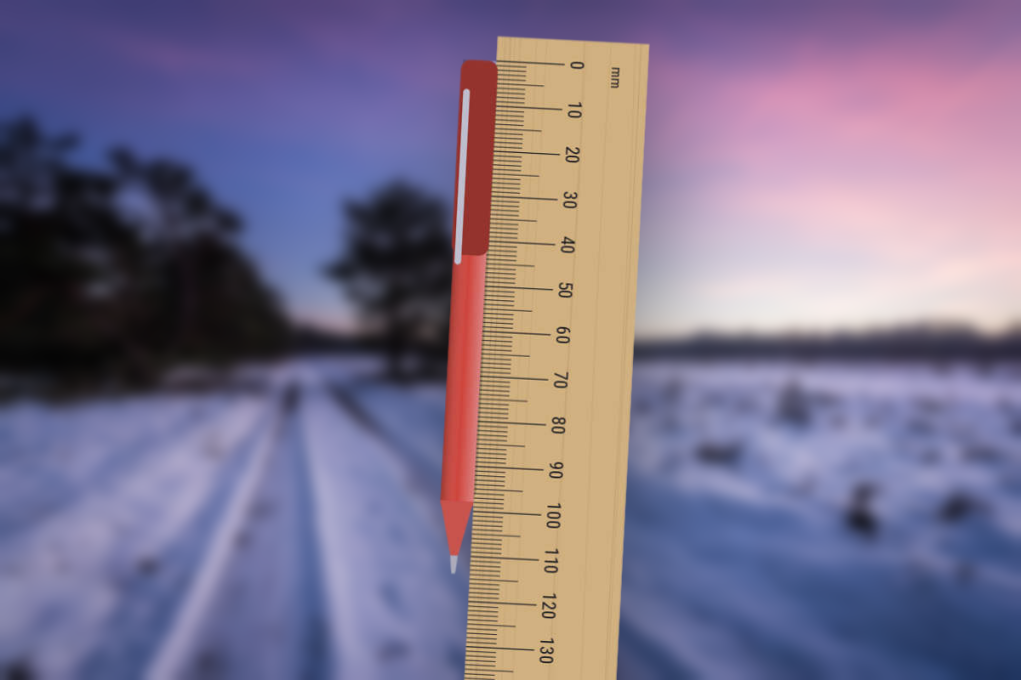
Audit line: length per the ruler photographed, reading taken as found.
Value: 114 mm
